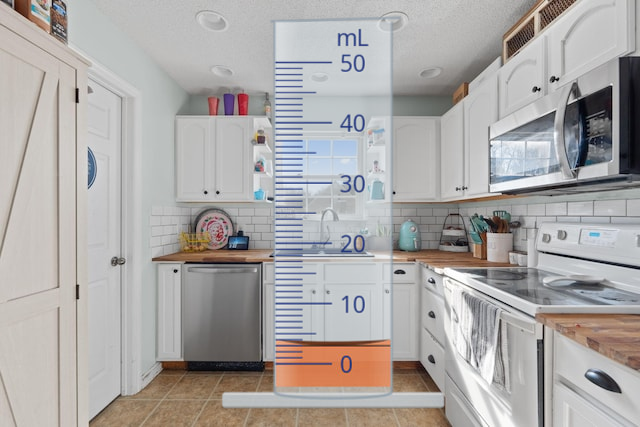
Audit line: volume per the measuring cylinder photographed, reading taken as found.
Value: 3 mL
